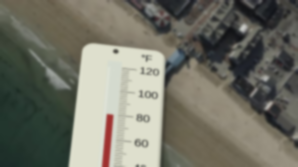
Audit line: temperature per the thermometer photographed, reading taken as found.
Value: 80 °F
